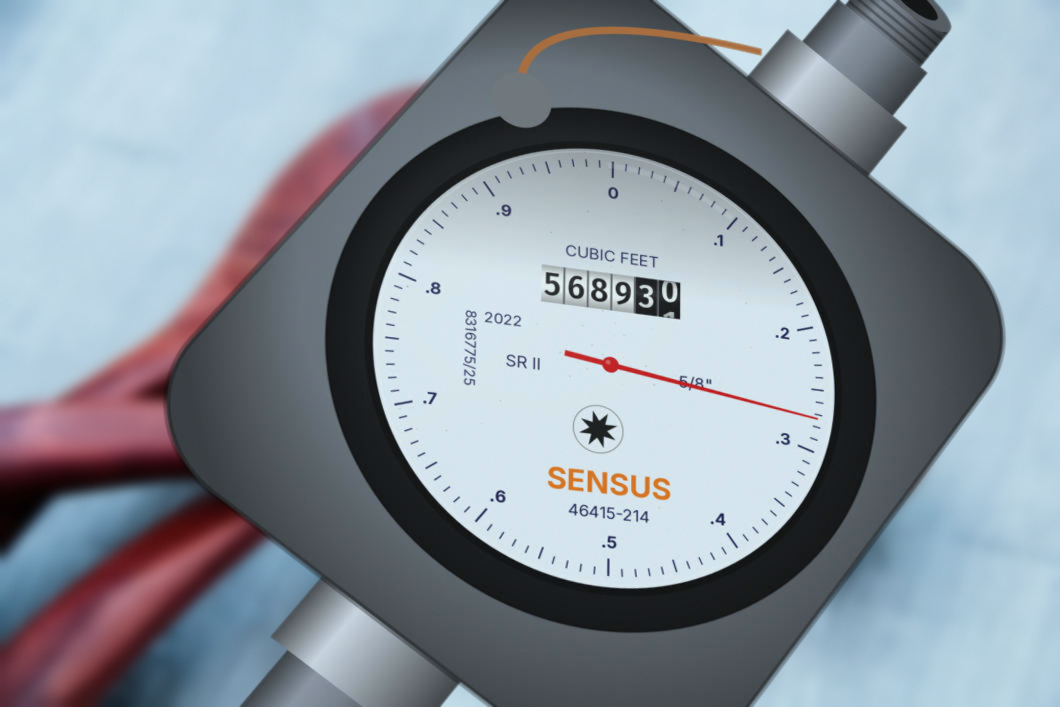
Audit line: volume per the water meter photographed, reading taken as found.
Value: 568930.27 ft³
